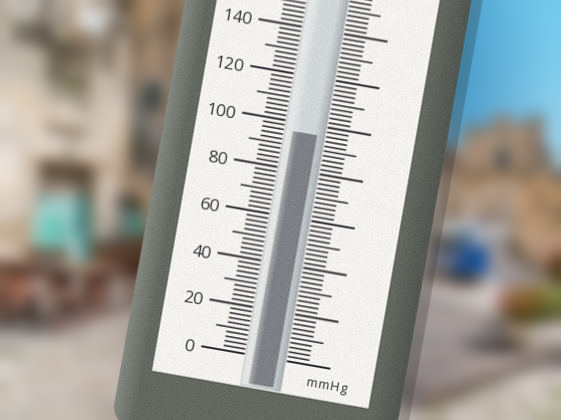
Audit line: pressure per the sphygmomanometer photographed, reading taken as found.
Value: 96 mmHg
